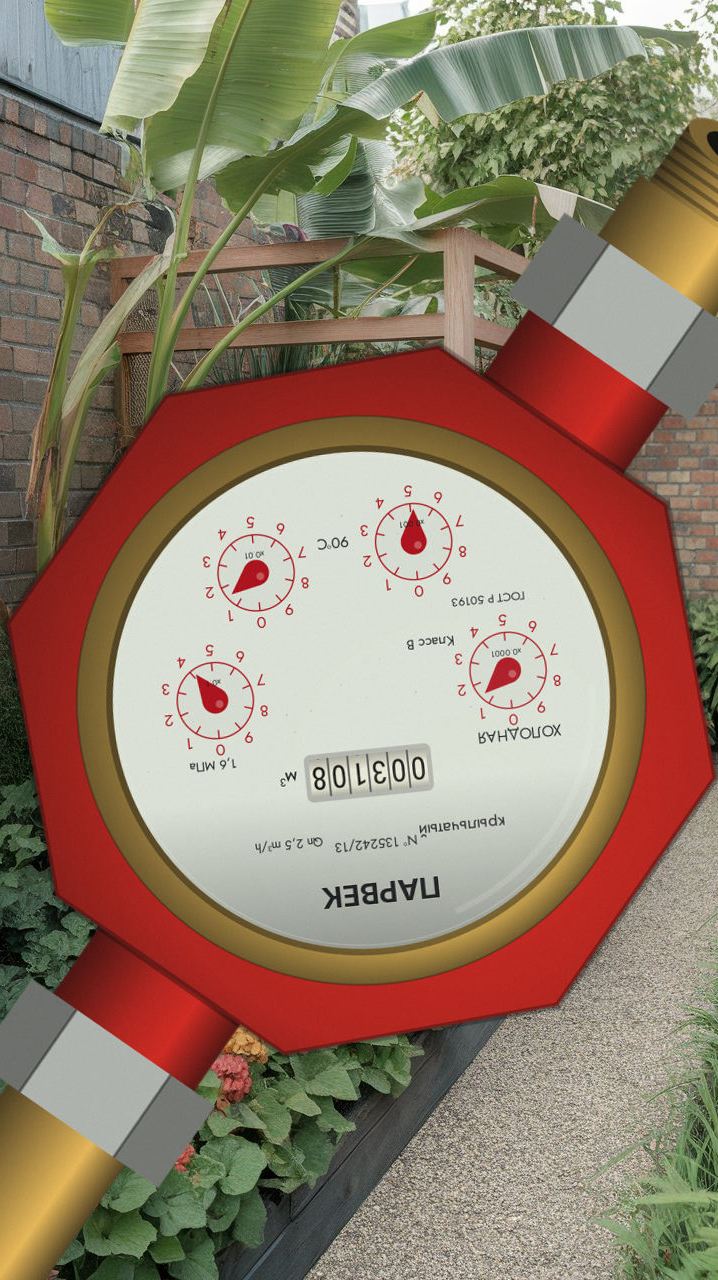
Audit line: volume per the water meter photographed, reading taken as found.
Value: 3108.4151 m³
